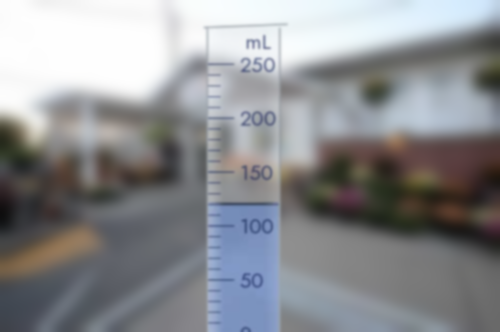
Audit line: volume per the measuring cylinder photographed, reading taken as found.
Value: 120 mL
